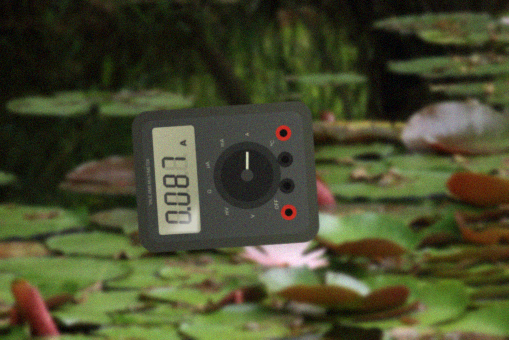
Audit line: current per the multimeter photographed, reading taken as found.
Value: 0.087 A
